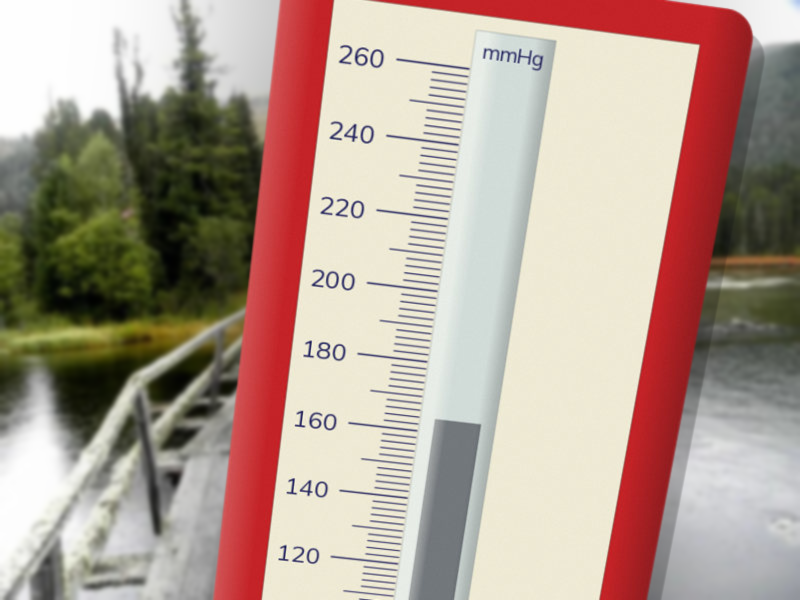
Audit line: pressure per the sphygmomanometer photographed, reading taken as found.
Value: 164 mmHg
